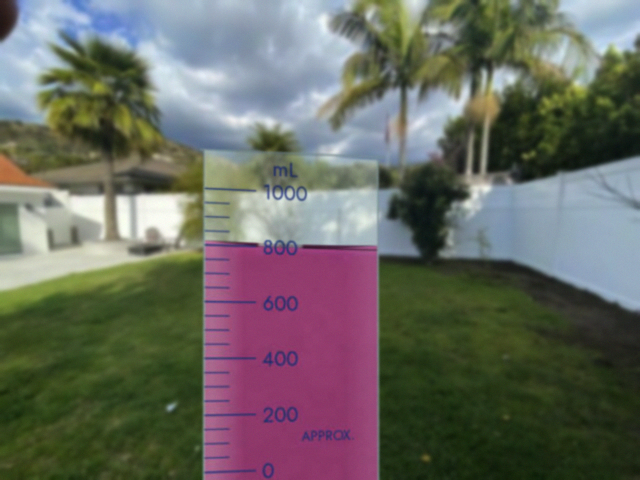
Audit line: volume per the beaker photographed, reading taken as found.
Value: 800 mL
